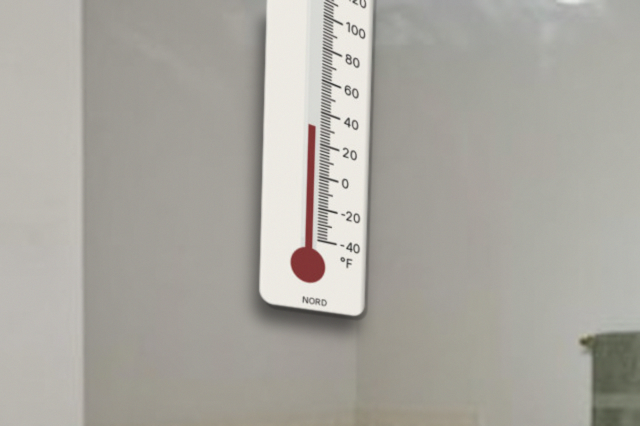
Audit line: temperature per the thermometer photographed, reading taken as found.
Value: 30 °F
